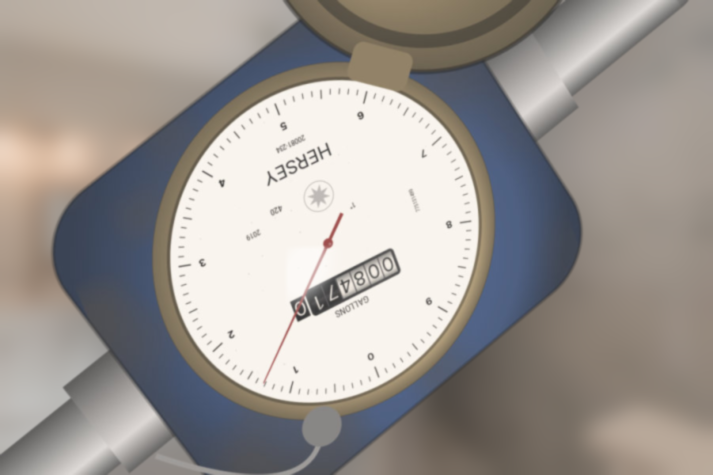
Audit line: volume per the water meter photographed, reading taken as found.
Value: 84711.3 gal
